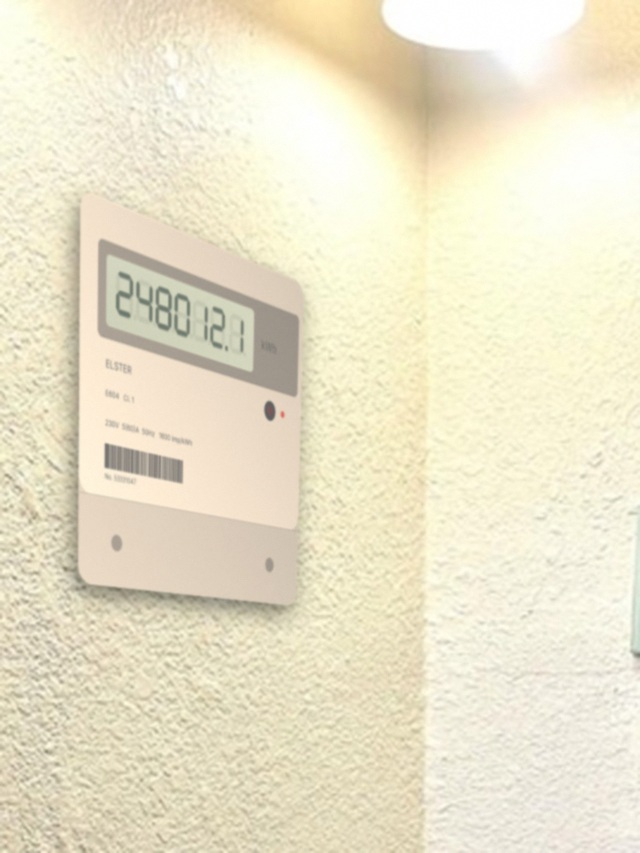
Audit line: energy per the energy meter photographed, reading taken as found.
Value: 248012.1 kWh
